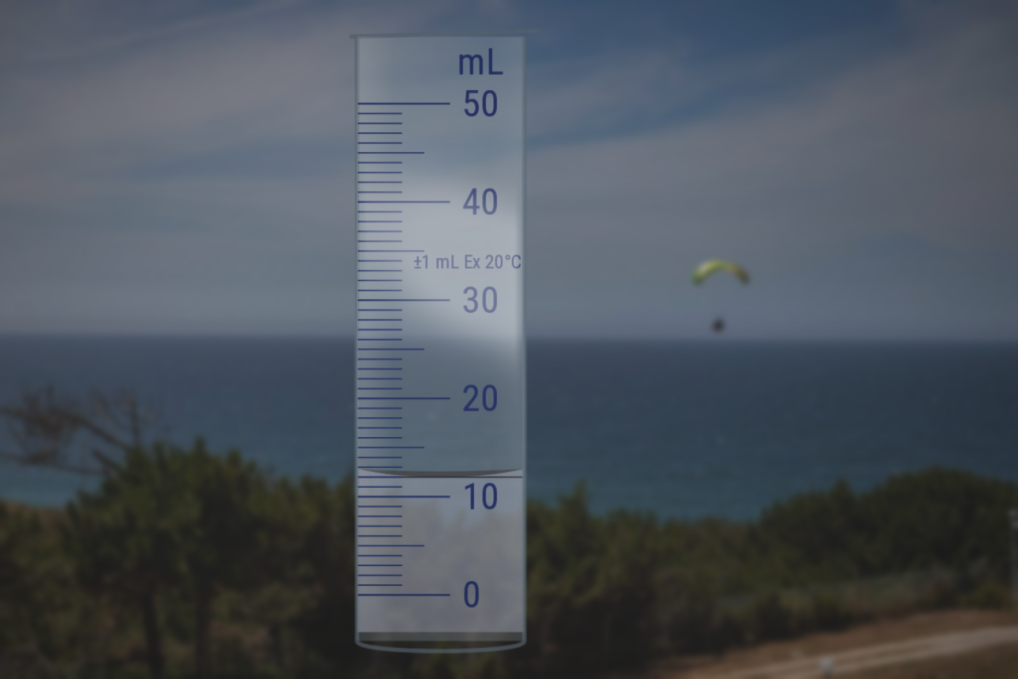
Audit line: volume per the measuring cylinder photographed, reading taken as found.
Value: 12 mL
